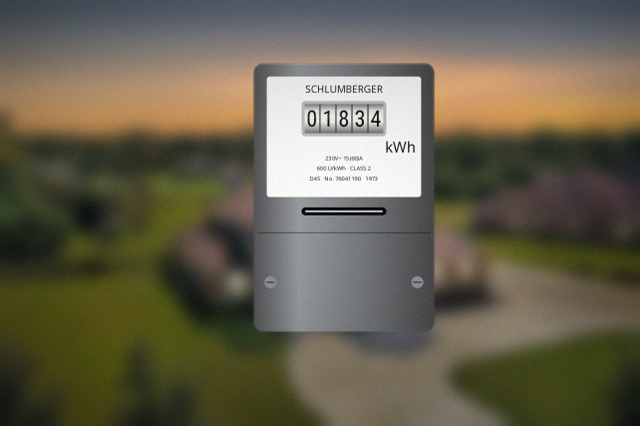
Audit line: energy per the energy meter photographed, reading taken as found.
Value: 1834 kWh
